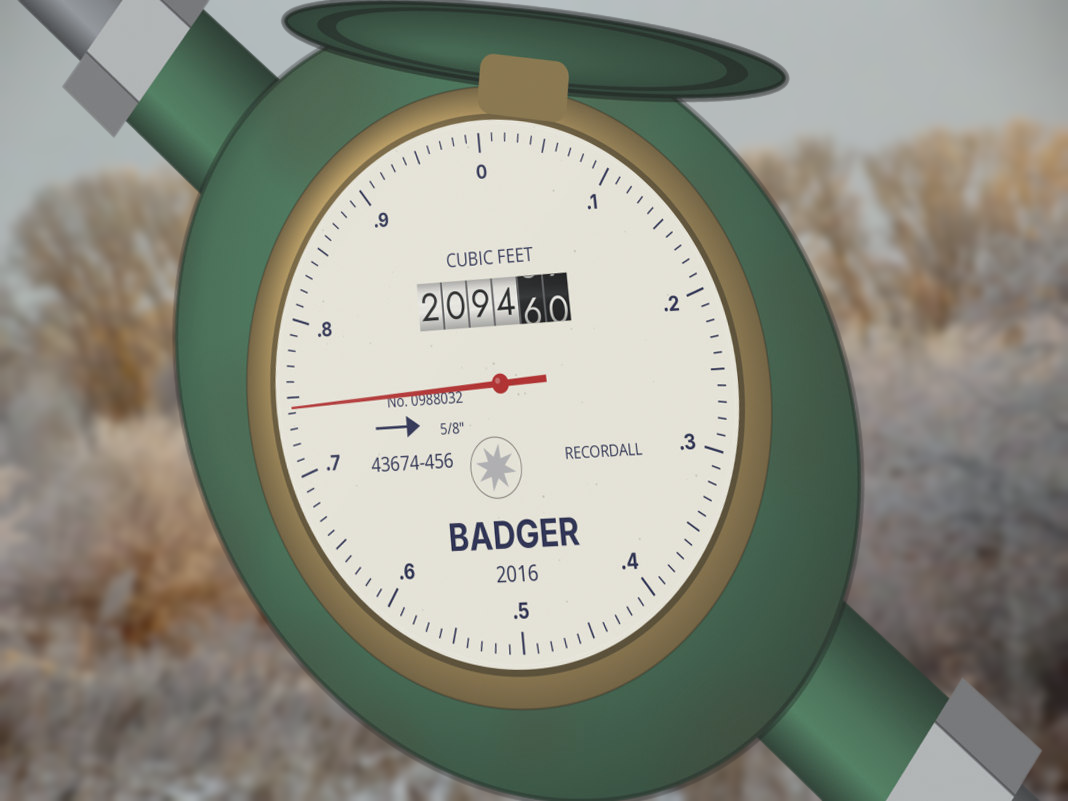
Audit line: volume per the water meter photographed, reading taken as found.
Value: 209459.74 ft³
